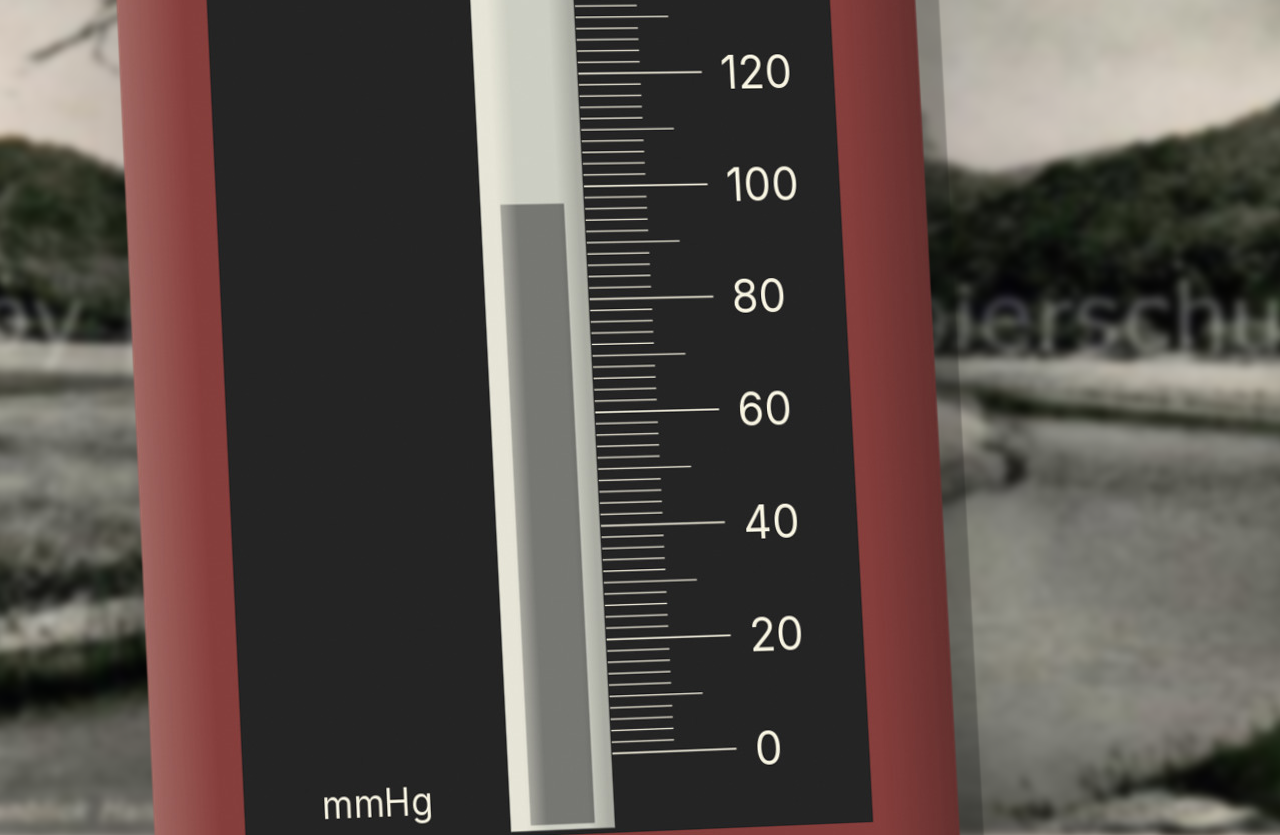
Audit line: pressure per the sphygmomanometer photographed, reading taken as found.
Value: 97 mmHg
